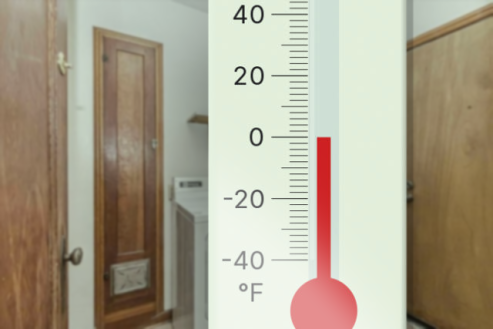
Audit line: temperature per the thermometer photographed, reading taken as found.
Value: 0 °F
